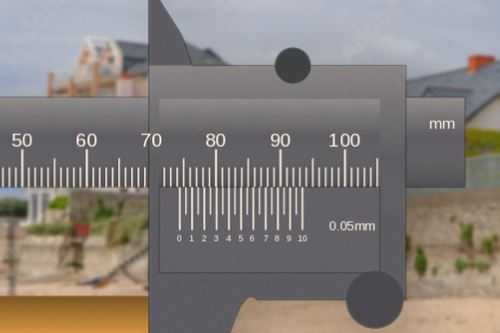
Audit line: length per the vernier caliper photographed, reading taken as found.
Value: 74.4 mm
